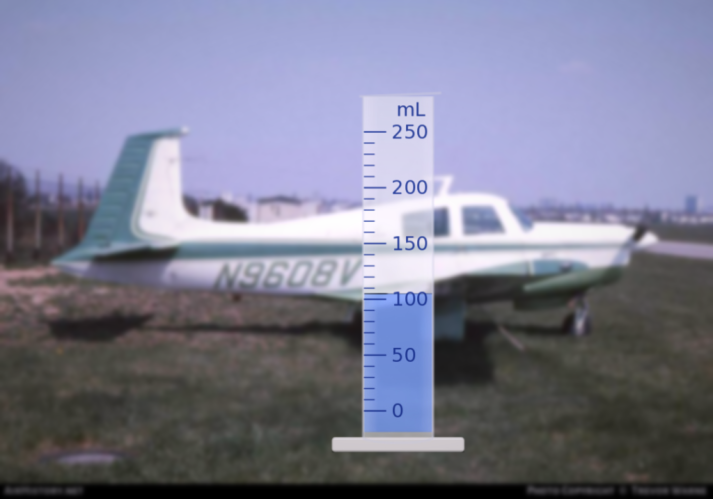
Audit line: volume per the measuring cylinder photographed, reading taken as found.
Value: 105 mL
